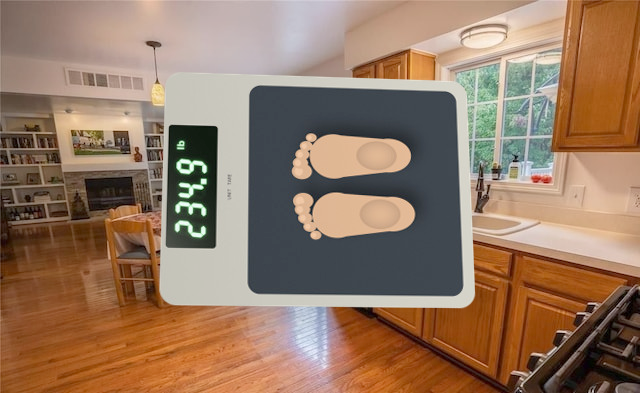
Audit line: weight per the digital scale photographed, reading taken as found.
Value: 234.9 lb
